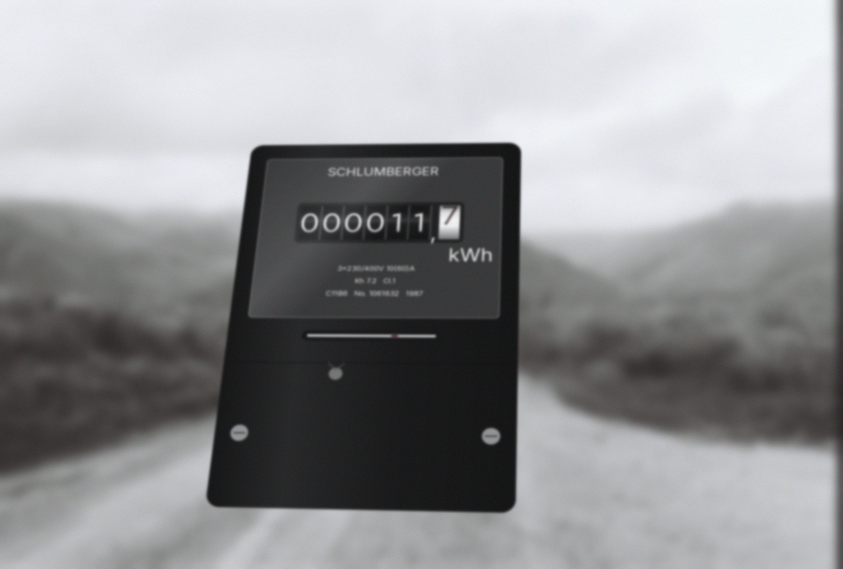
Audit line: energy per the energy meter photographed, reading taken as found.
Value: 11.7 kWh
